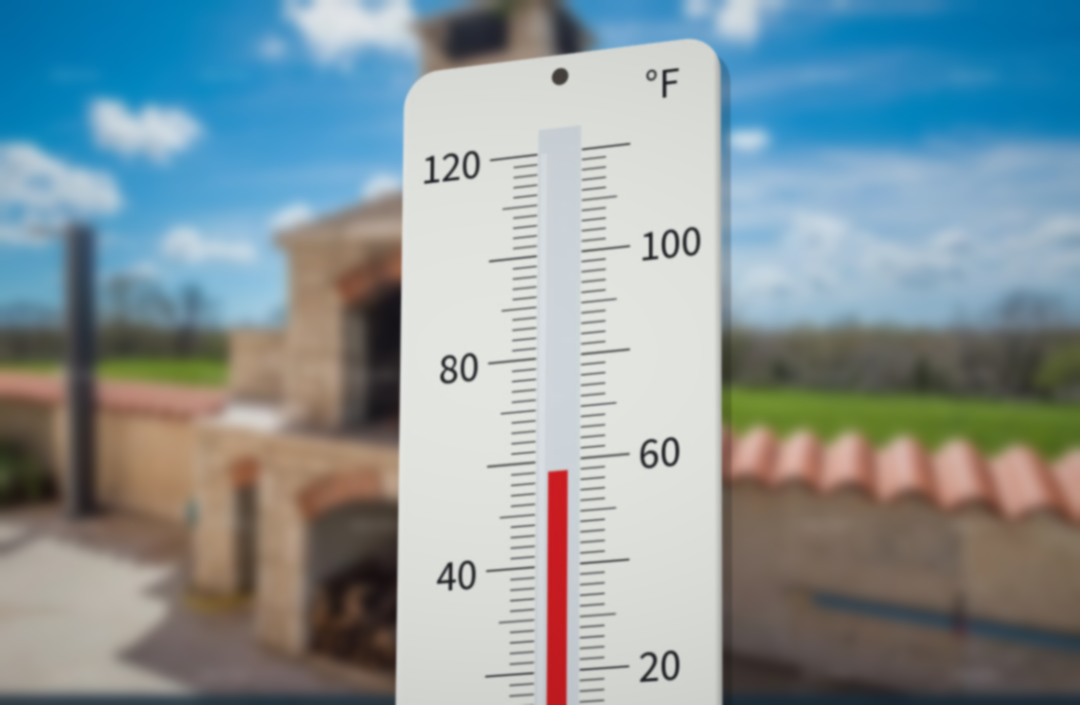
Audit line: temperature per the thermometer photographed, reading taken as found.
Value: 58 °F
